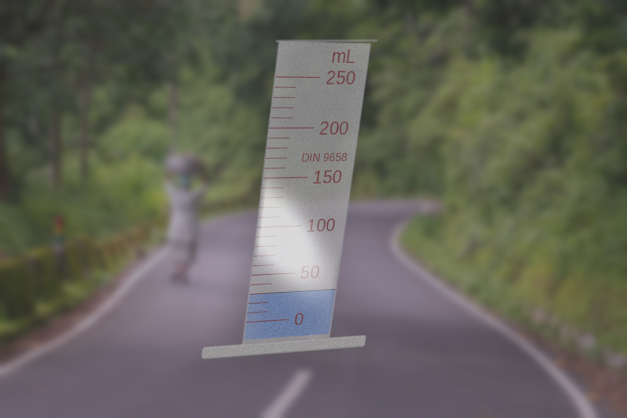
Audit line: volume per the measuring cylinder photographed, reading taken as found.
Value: 30 mL
